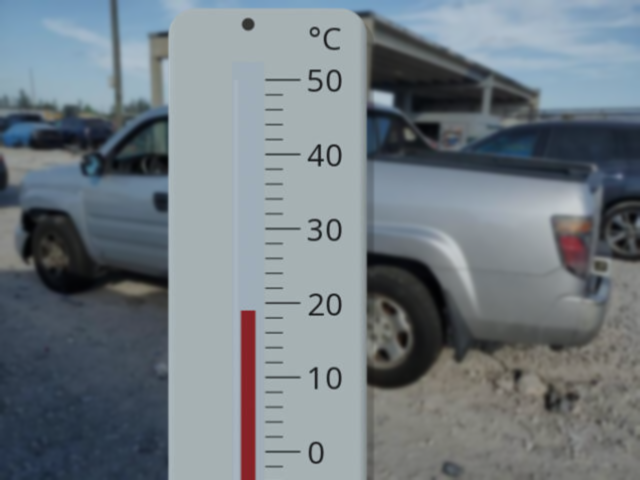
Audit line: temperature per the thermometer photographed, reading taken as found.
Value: 19 °C
